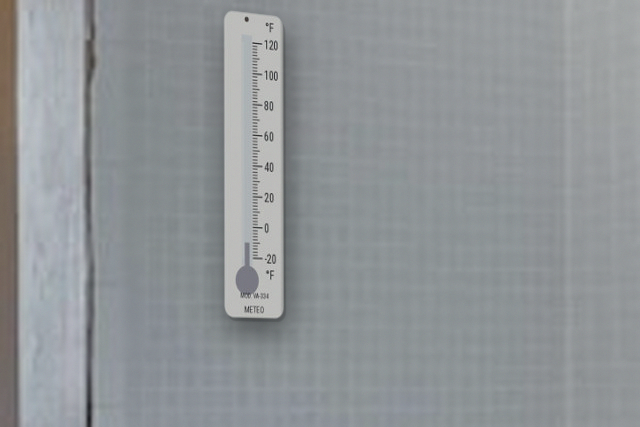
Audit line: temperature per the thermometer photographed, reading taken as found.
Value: -10 °F
